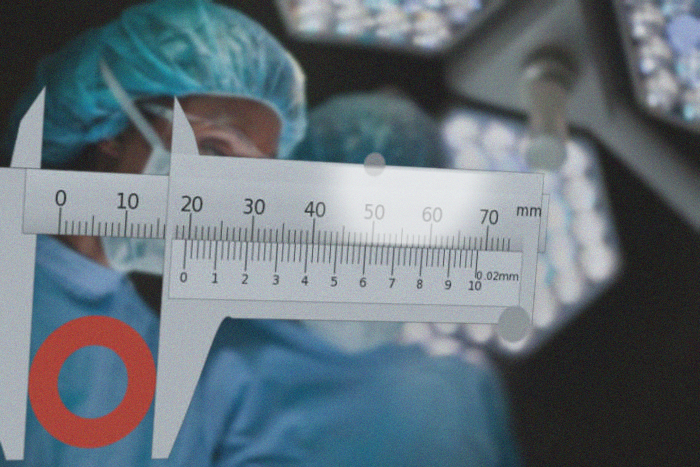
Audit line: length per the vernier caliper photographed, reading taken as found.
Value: 19.5 mm
